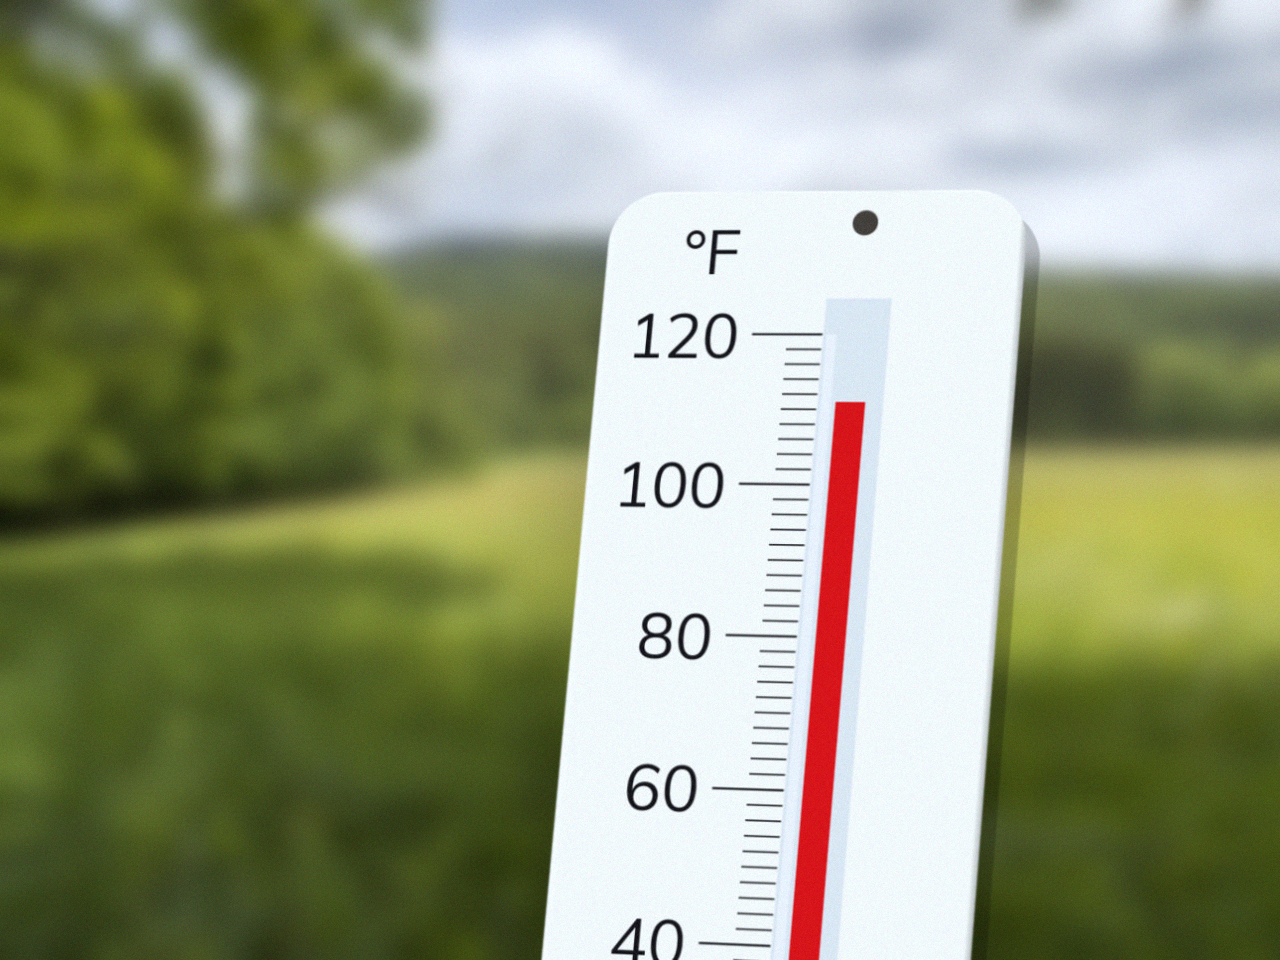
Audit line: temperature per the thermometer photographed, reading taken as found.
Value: 111 °F
